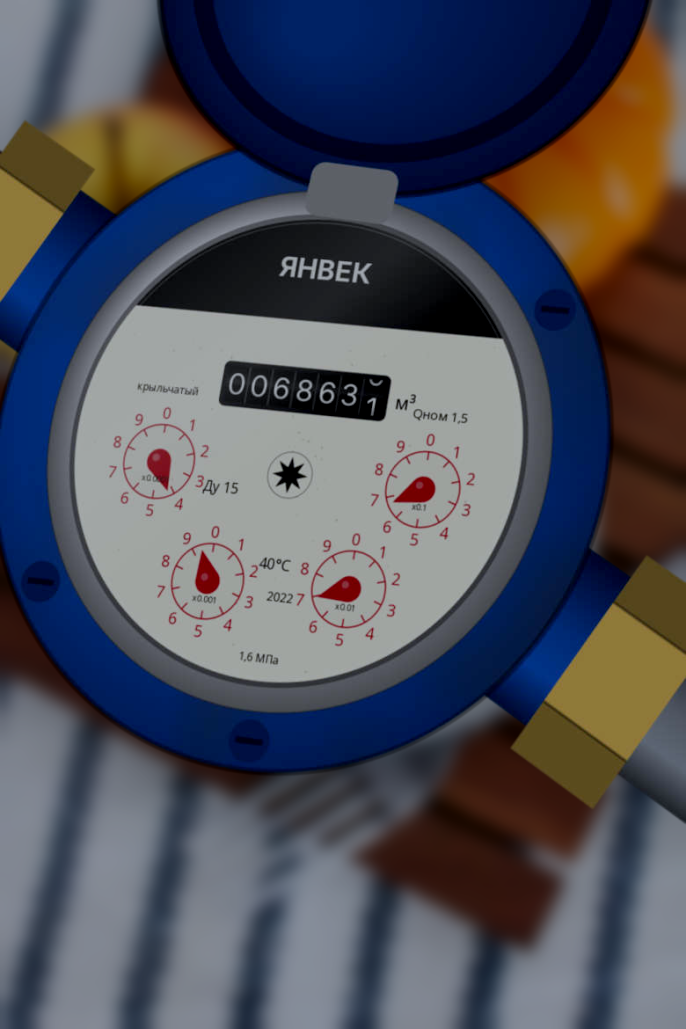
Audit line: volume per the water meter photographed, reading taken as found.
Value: 68630.6694 m³
